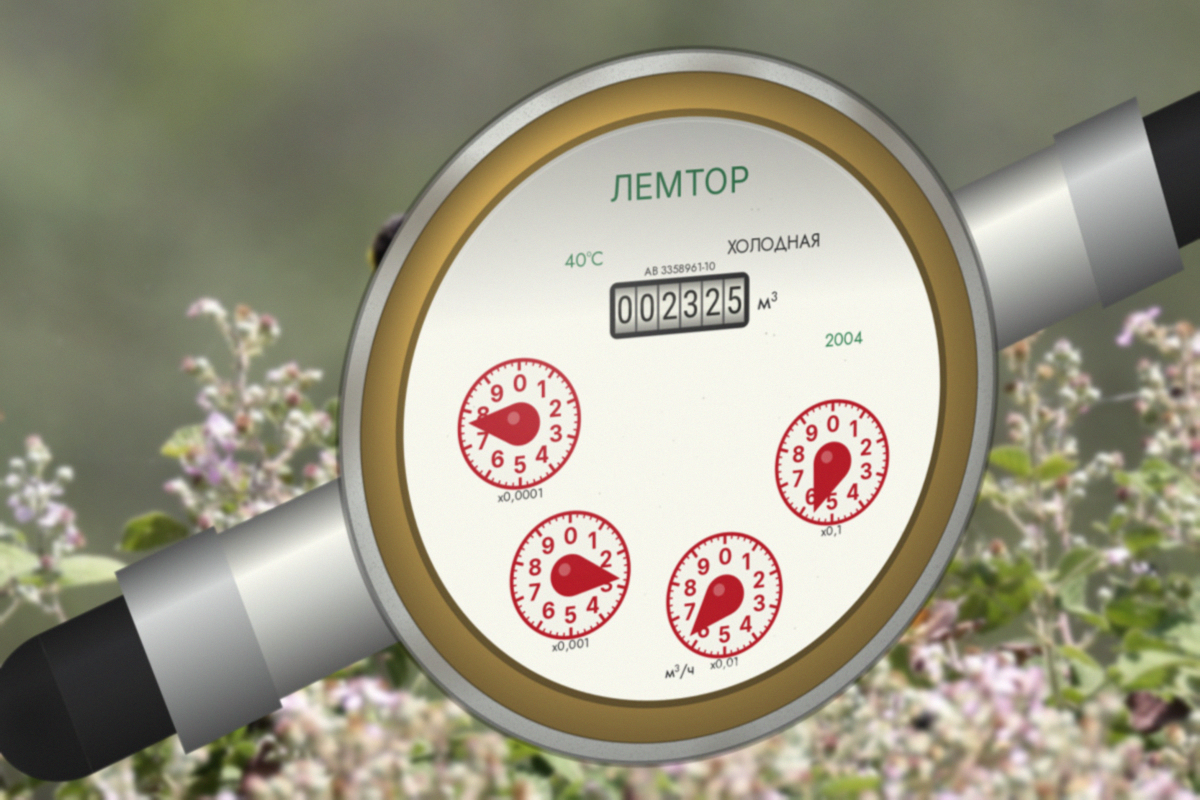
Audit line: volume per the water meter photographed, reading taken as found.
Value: 2325.5627 m³
